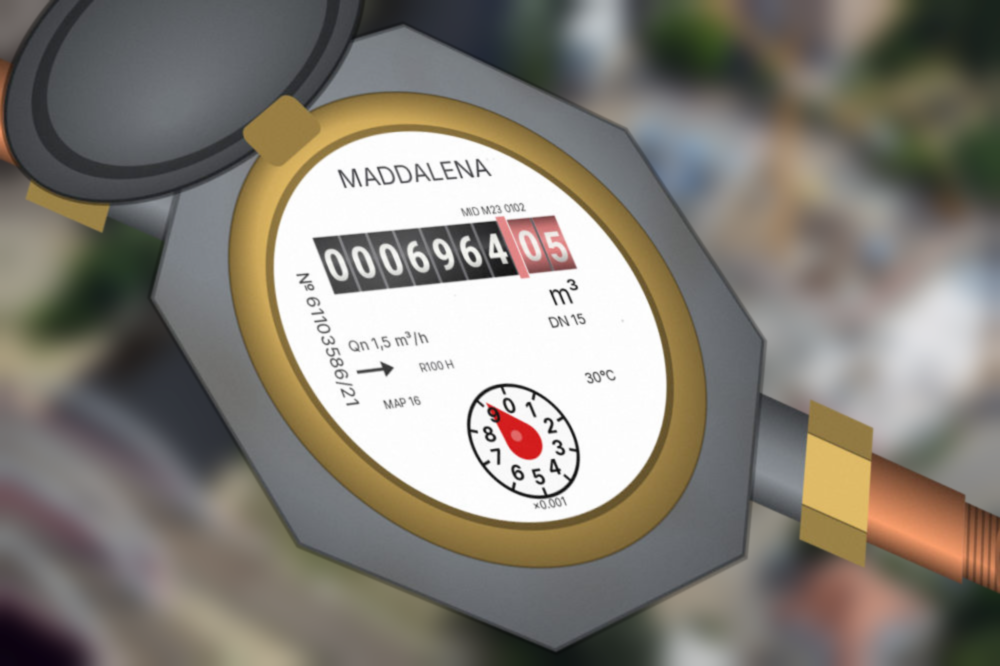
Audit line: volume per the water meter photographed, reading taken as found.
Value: 6964.049 m³
